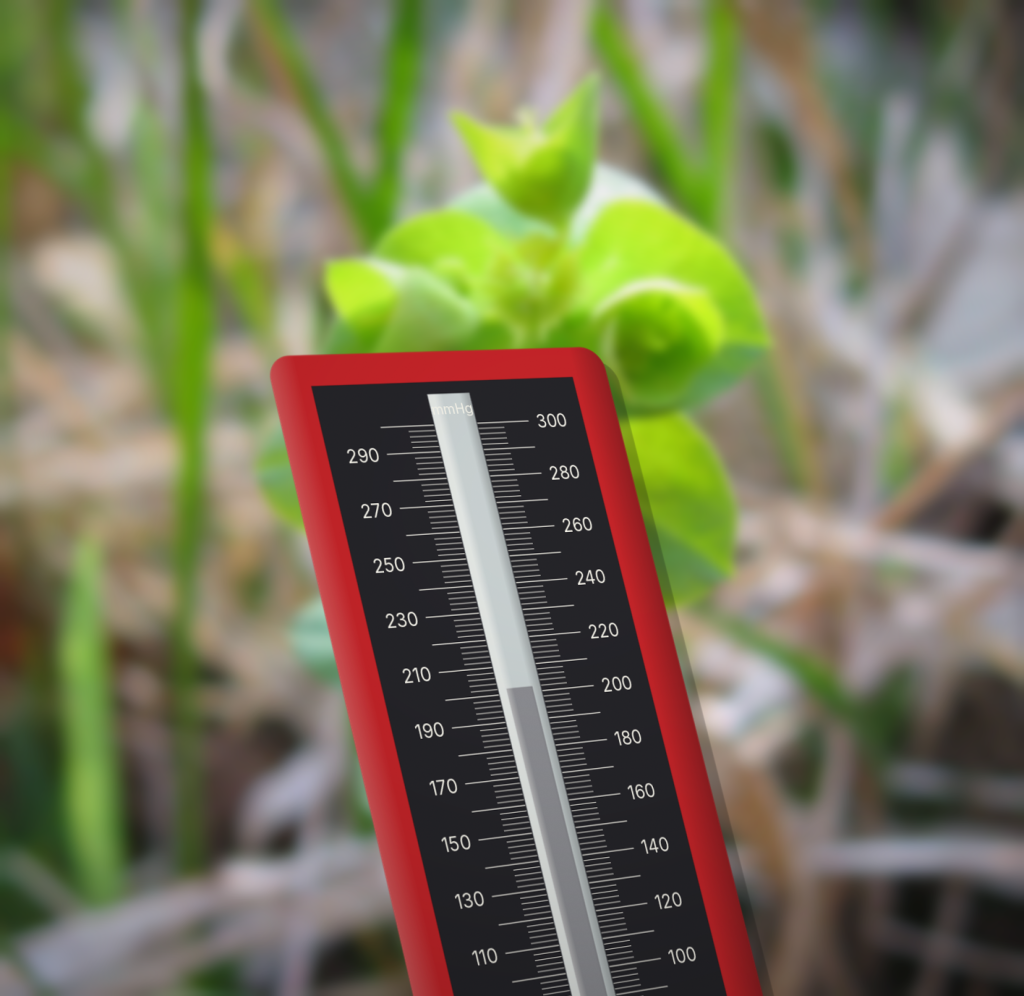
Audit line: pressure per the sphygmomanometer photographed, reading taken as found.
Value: 202 mmHg
